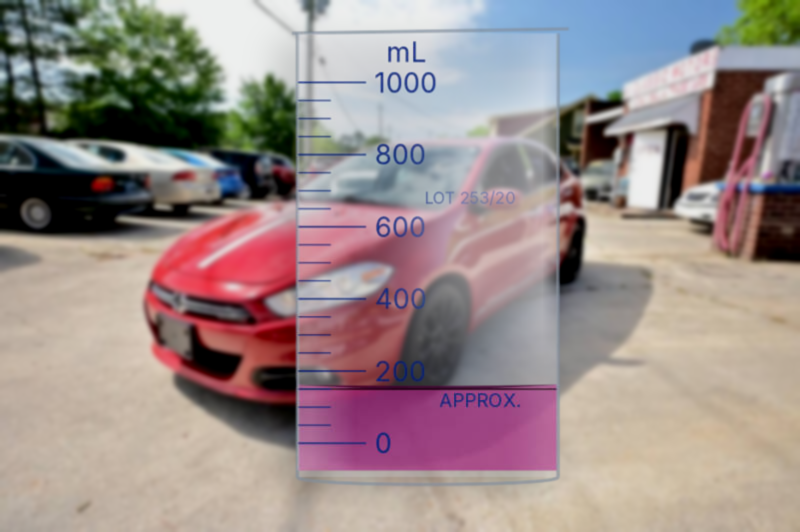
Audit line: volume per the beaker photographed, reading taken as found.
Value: 150 mL
